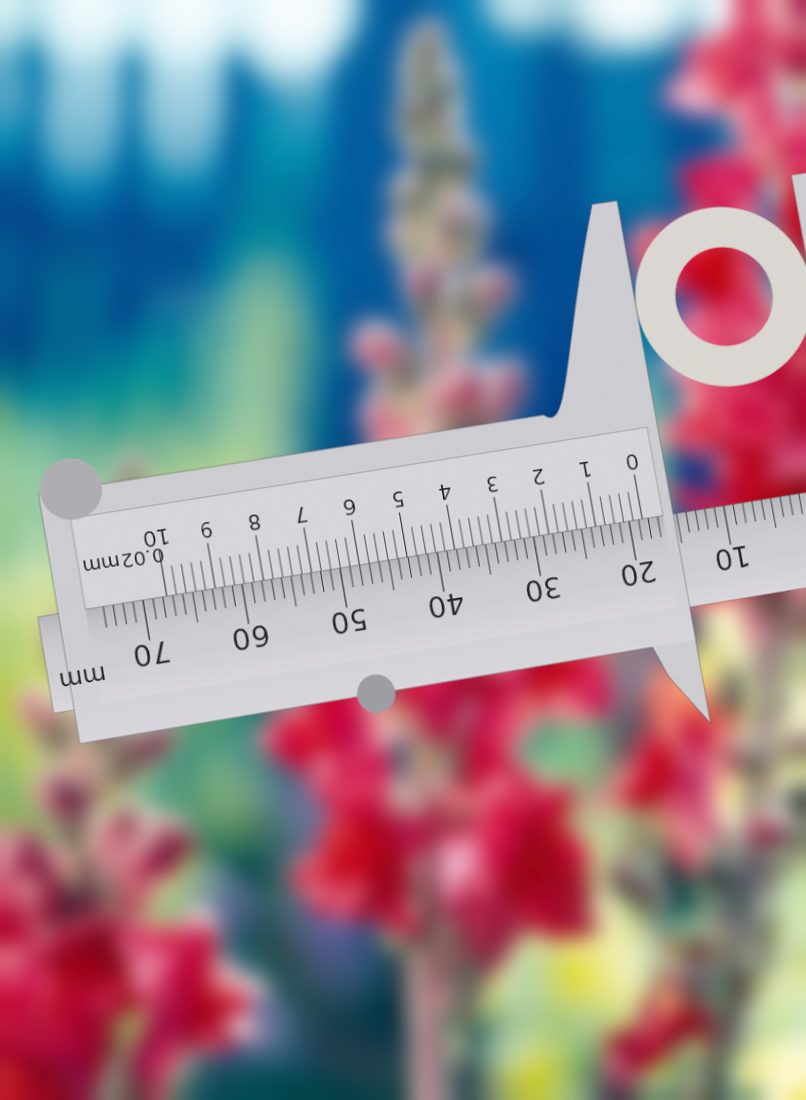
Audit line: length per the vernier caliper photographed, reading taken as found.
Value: 18.6 mm
